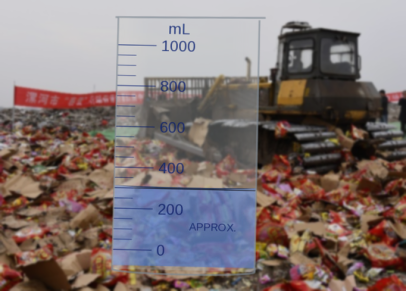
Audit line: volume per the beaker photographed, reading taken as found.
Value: 300 mL
